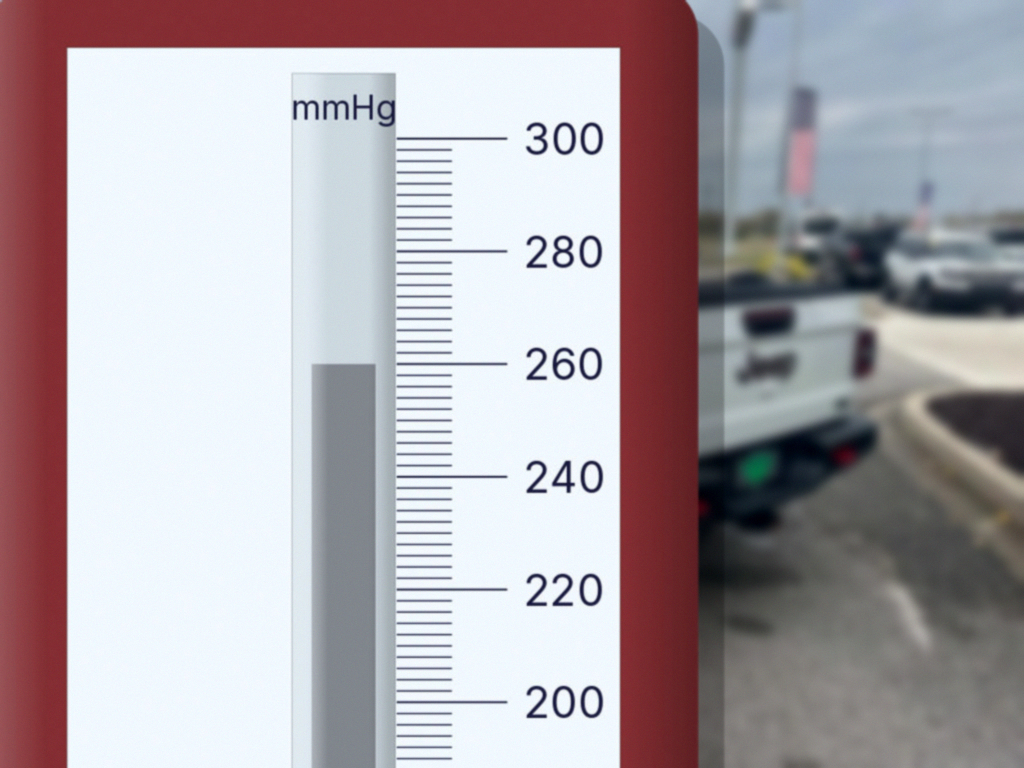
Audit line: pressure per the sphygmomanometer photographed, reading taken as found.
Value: 260 mmHg
